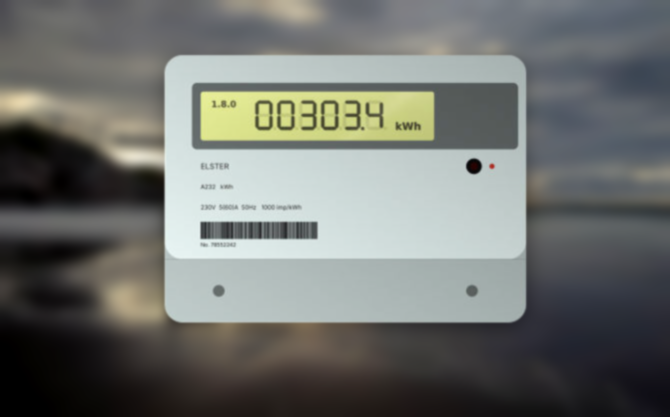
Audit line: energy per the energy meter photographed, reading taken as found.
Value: 303.4 kWh
